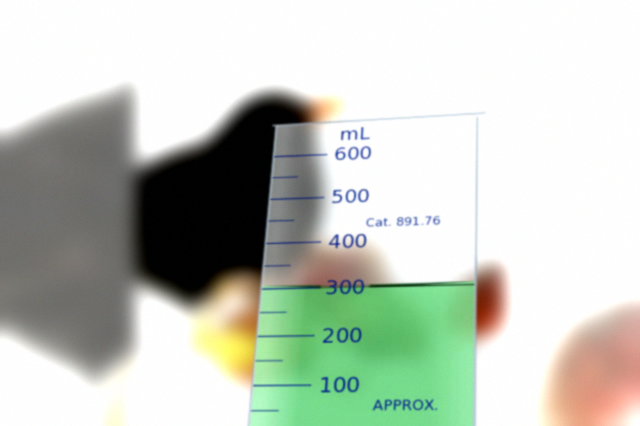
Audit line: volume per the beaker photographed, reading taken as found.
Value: 300 mL
